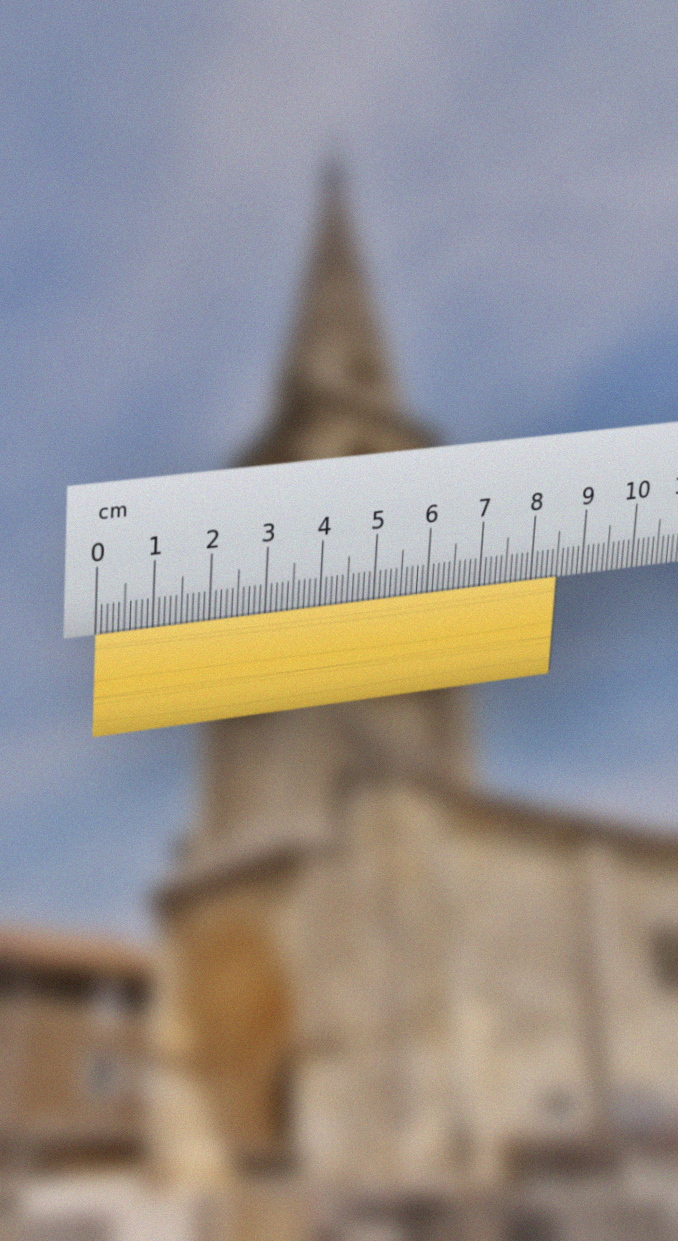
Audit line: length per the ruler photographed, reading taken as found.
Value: 8.5 cm
